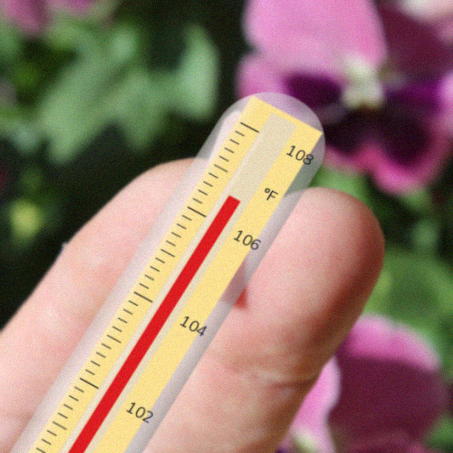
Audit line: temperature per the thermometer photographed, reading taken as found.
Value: 106.6 °F
